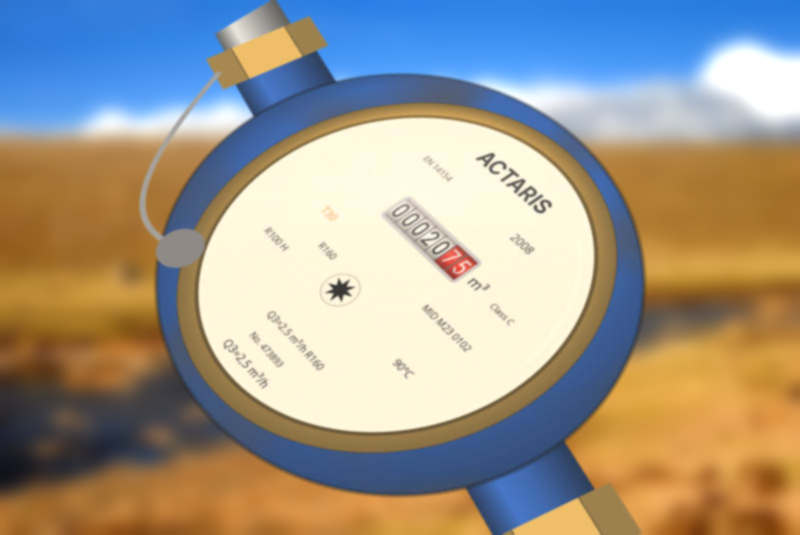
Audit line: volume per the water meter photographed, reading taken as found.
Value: 20.75 m³
